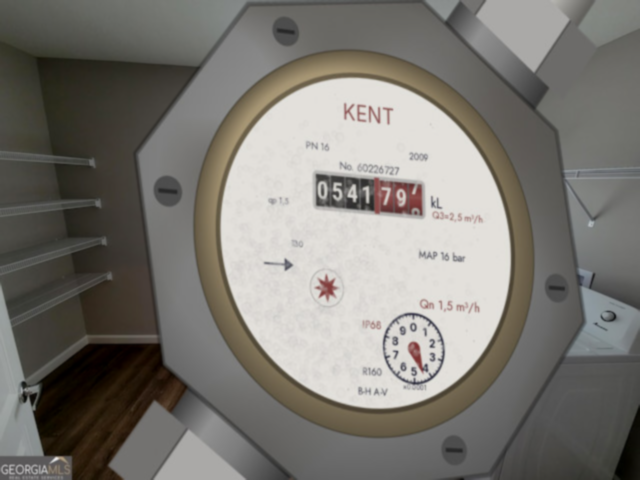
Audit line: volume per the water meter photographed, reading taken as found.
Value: 541.7974 kL
